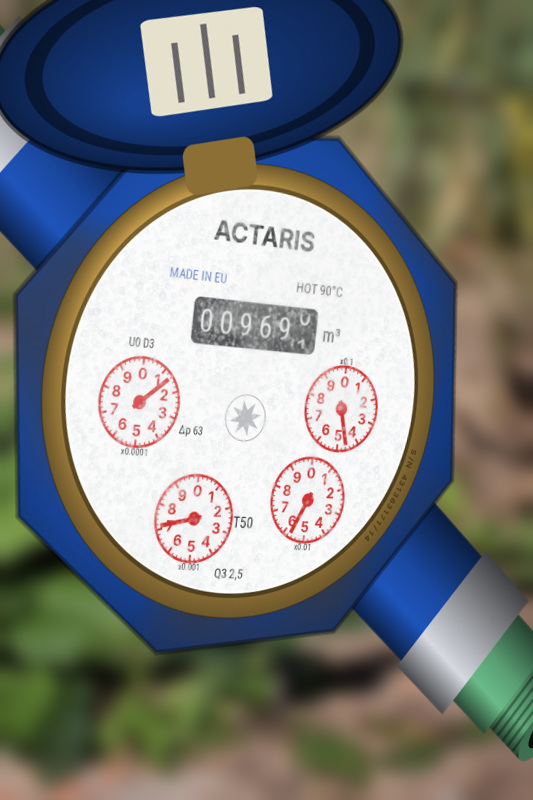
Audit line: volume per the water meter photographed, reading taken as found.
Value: 9690.4571 m³
